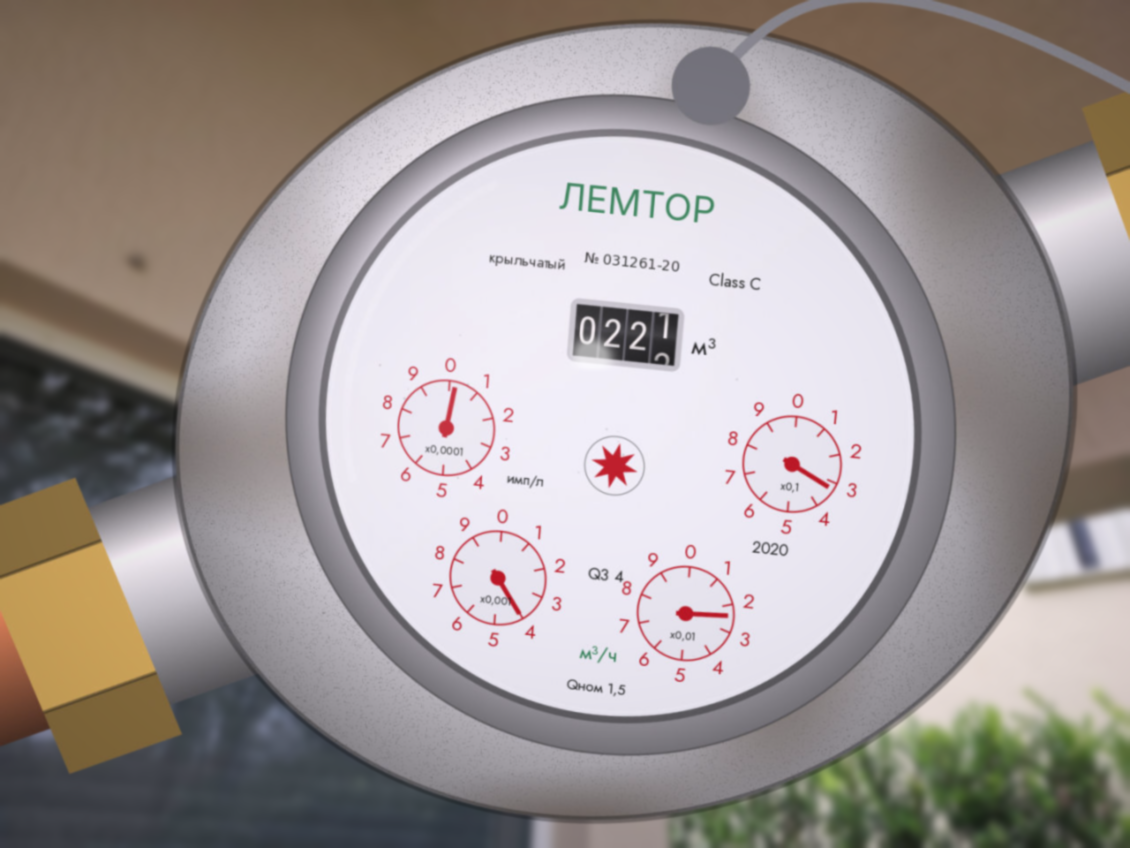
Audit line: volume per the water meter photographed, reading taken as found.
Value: 221.3240 m³
